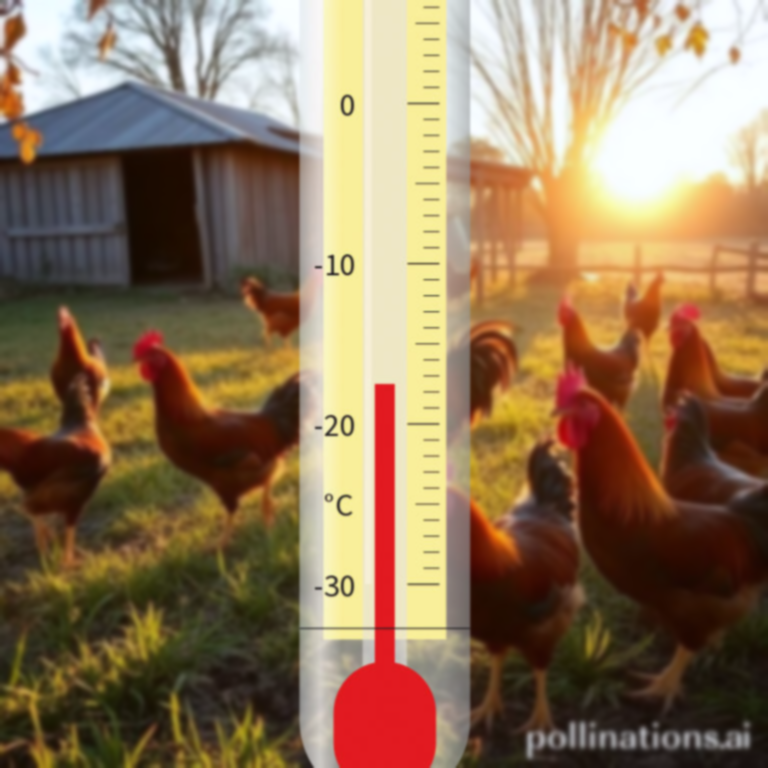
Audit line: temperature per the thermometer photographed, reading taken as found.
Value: -17.5 °C
